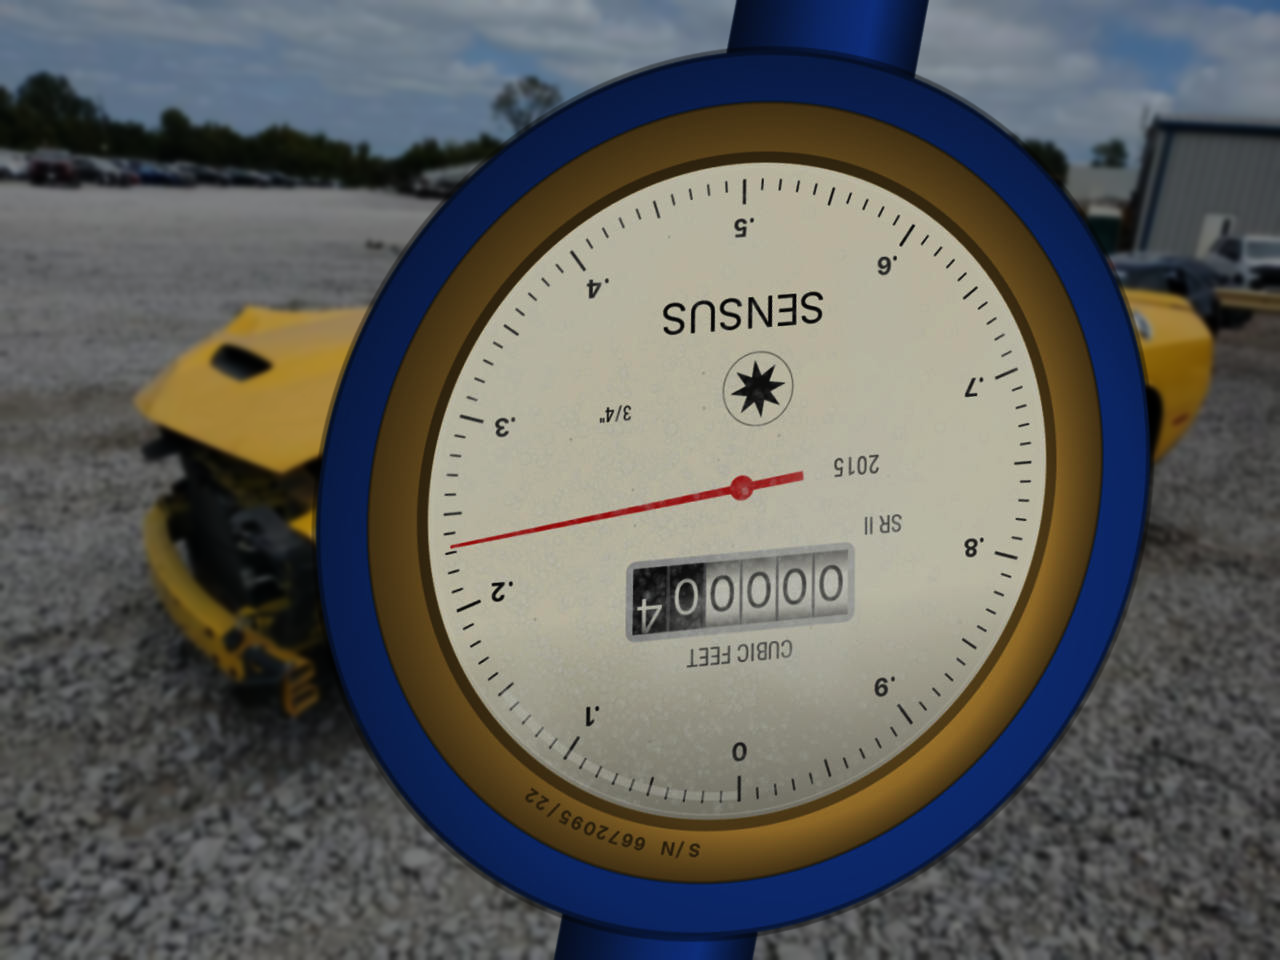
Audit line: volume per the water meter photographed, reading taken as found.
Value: 4.23 ft³
